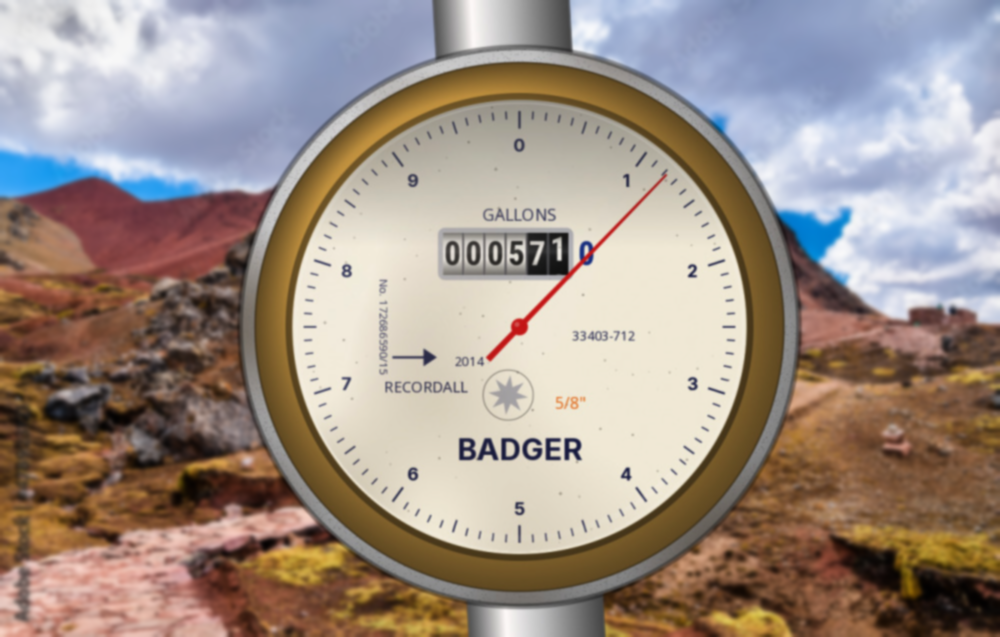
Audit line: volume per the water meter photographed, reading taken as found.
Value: 5711.2 gal
